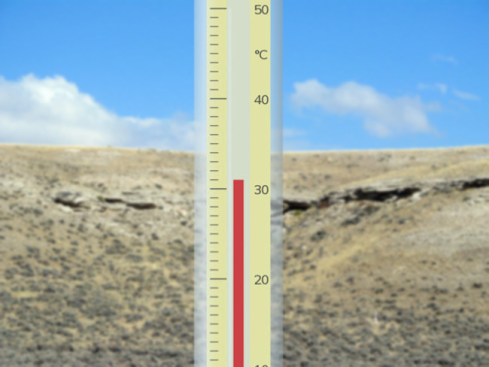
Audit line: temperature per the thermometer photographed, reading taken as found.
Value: 31 °C
